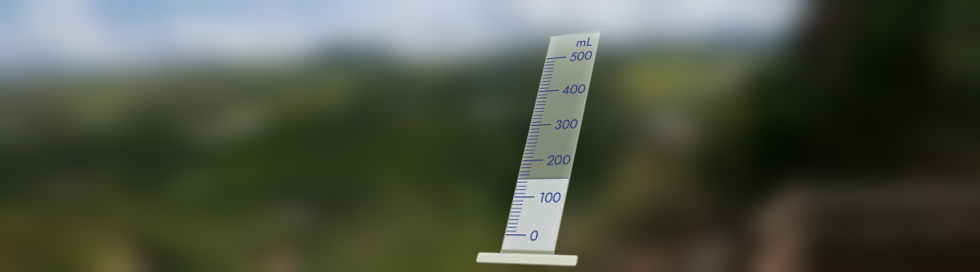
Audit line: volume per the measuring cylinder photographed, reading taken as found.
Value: 150 mL
